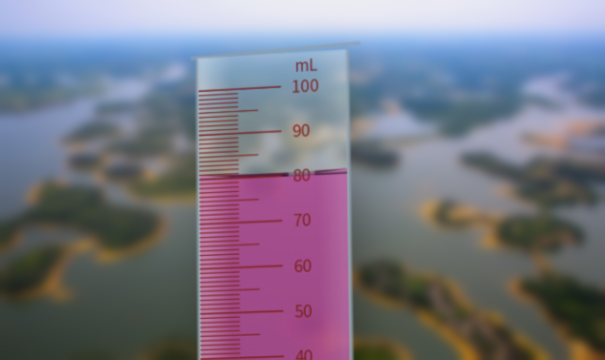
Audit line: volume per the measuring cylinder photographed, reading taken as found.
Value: 80 mL
